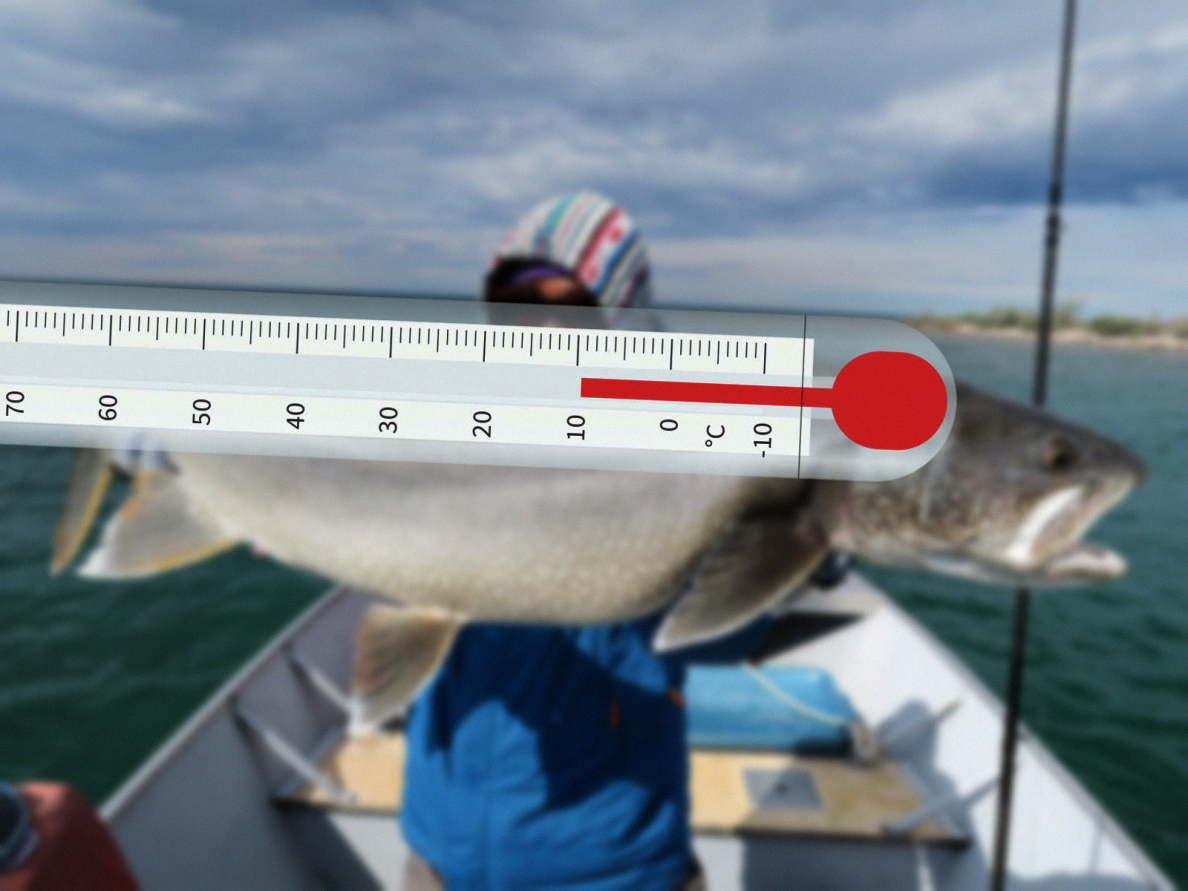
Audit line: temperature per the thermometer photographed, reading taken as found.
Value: 9.5 °C
